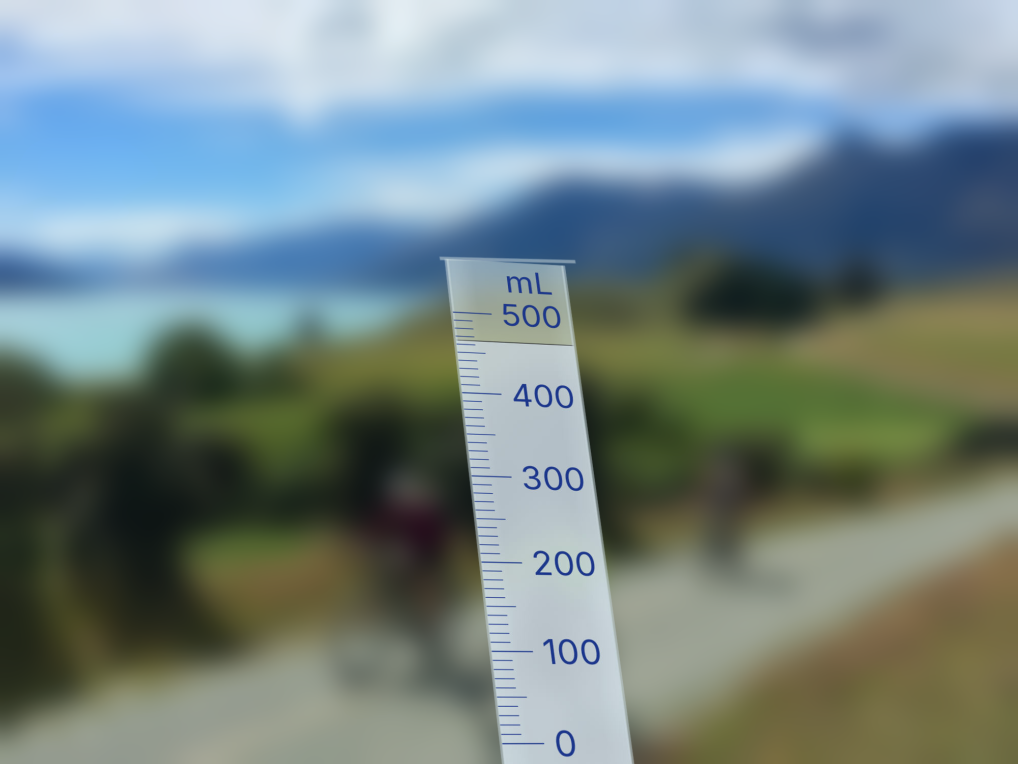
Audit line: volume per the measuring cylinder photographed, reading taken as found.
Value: 465 mL
